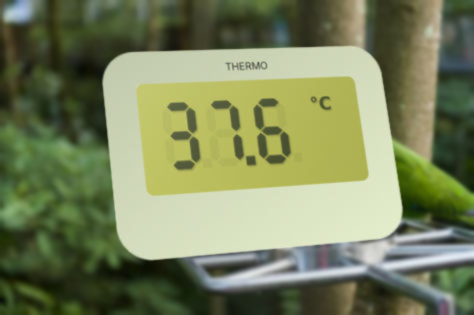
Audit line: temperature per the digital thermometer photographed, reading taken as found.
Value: 37.6 °C
